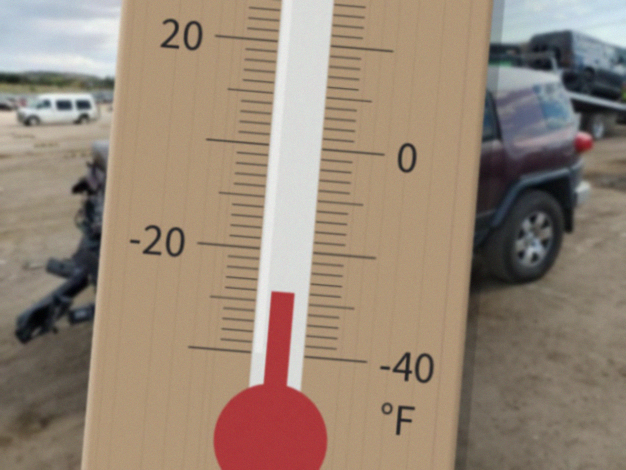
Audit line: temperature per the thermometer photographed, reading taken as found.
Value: -28 °F
